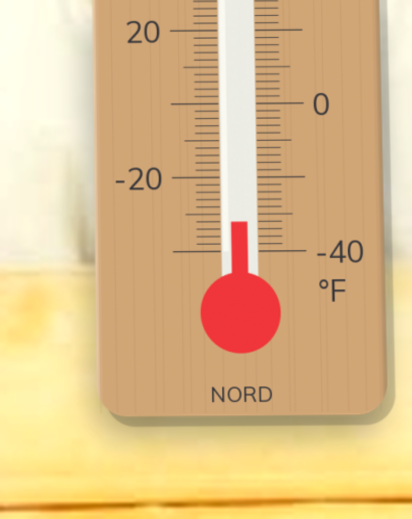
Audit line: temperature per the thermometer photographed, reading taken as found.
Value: -32 °F
